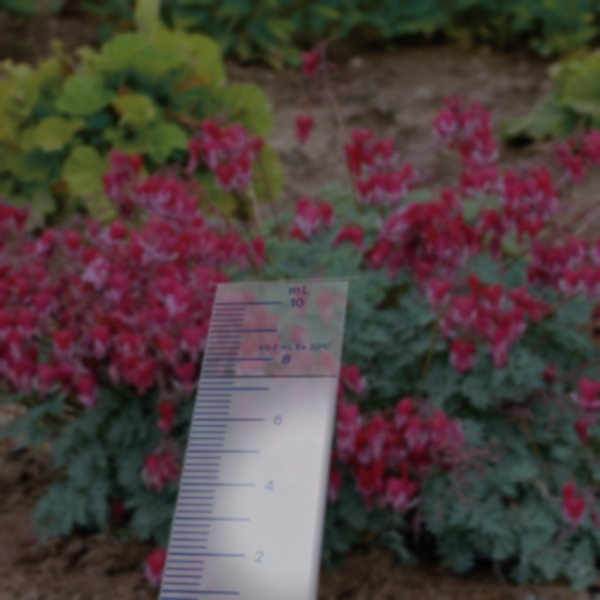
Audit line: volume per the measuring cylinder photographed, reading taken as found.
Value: 7.4 mL
